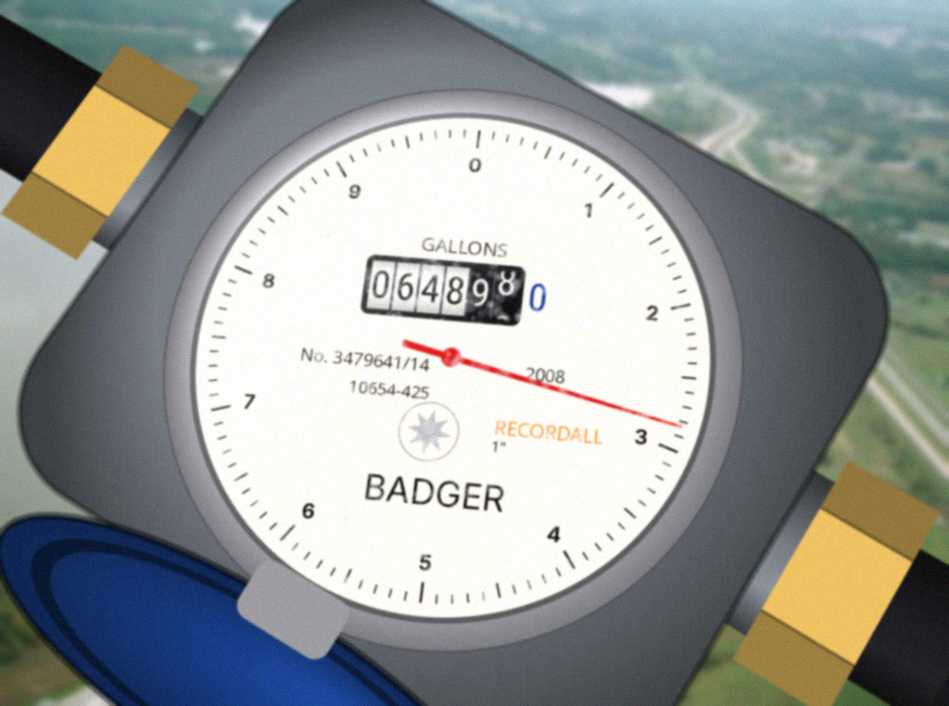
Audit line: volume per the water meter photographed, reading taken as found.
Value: 648982.8 gal
